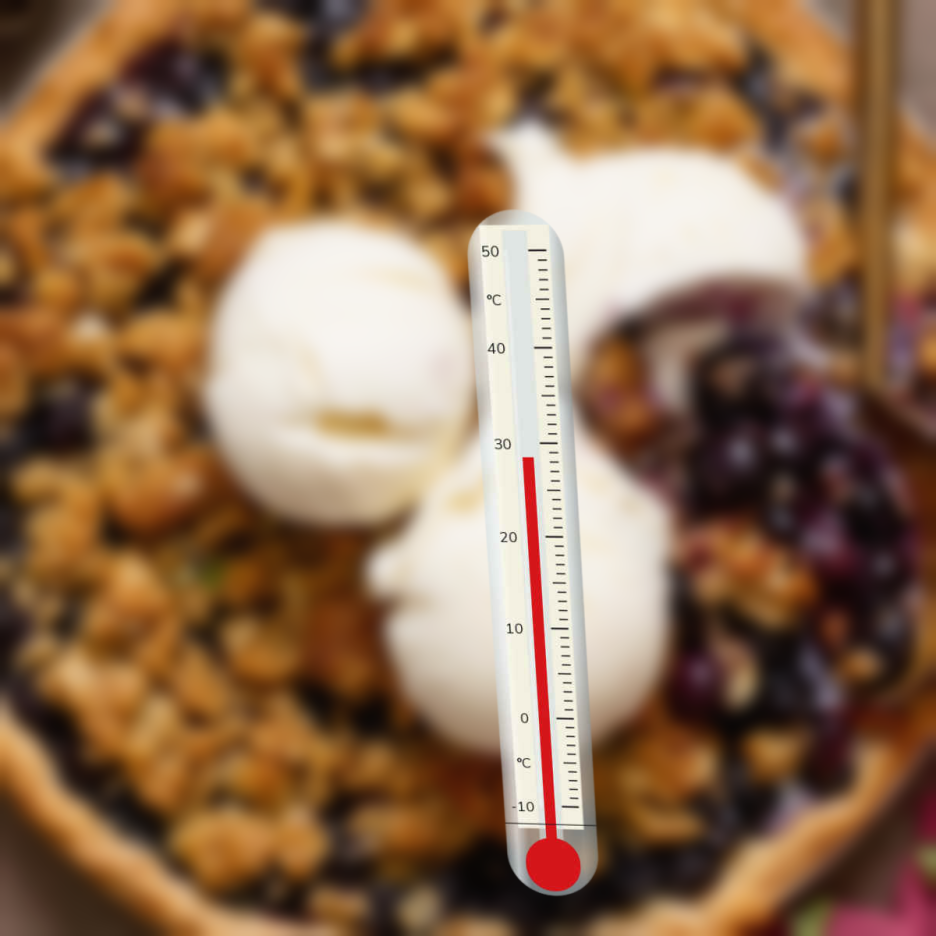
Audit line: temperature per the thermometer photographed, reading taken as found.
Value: 28.5 °C
